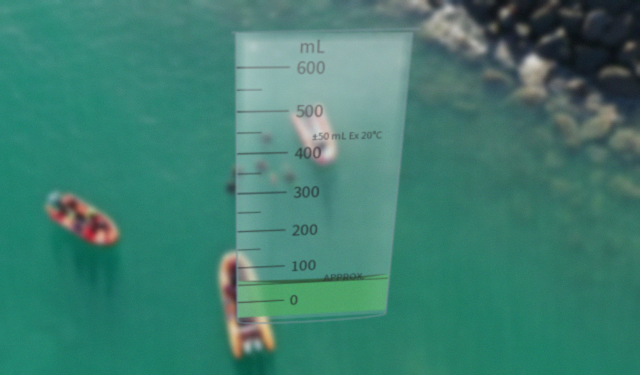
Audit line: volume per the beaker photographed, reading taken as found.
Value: 50 mL
